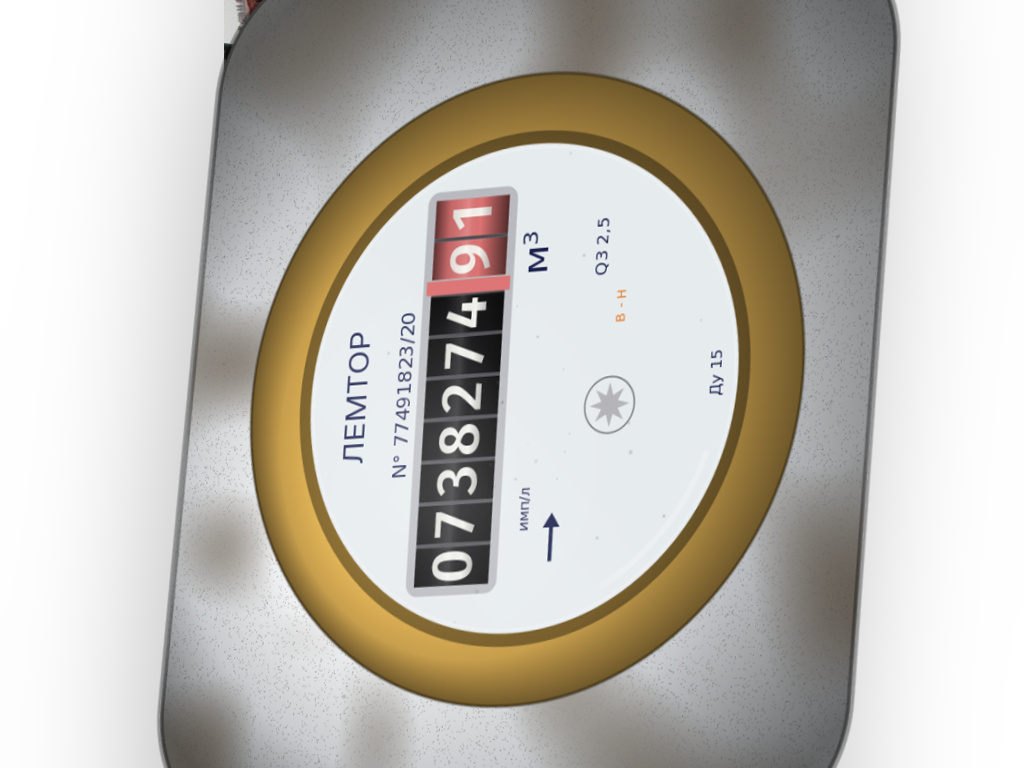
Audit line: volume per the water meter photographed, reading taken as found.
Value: 738274.91 m³
